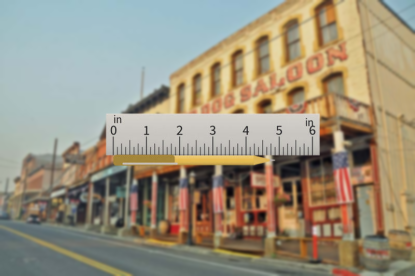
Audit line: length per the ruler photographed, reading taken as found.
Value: 4.875 in
